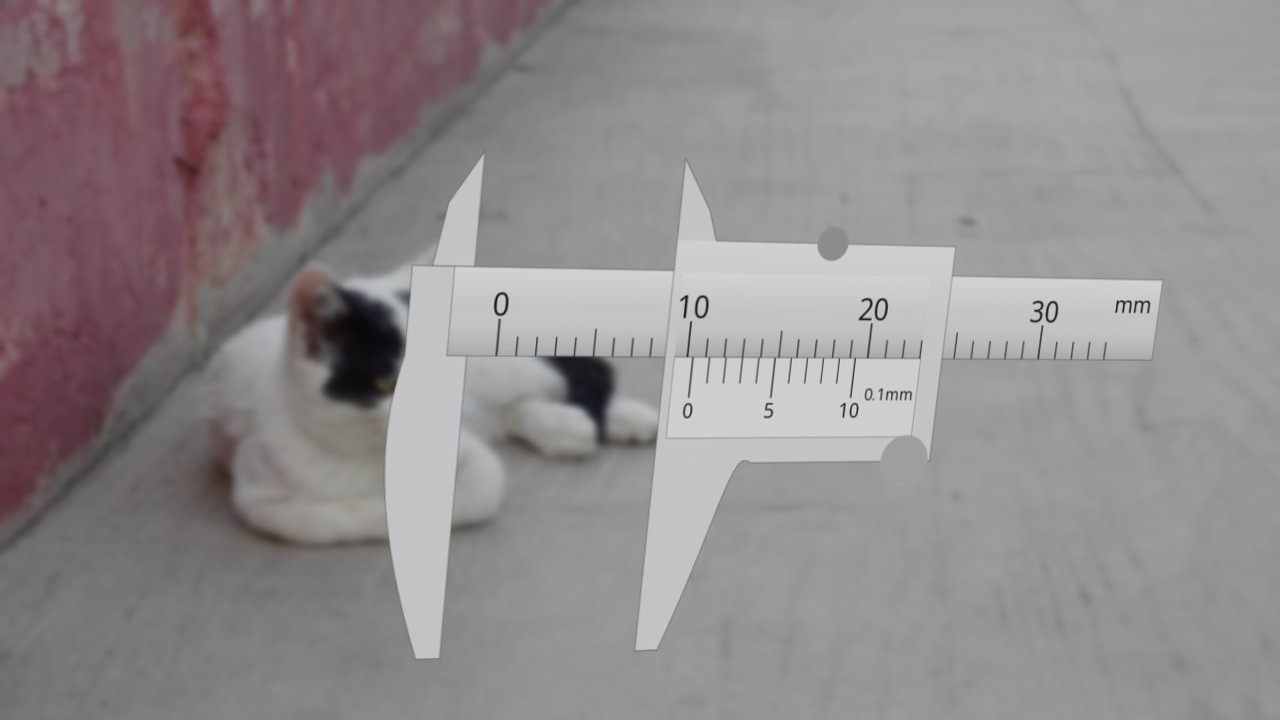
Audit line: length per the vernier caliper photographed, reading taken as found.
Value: 10.3 mm
